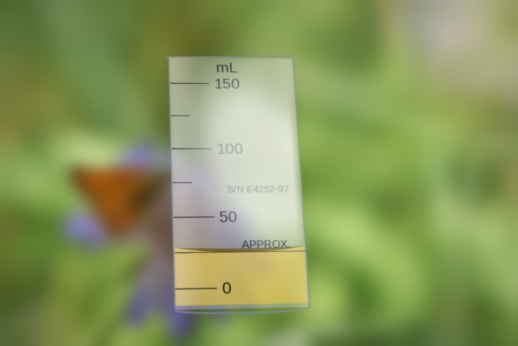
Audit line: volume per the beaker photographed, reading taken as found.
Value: 25 mL
